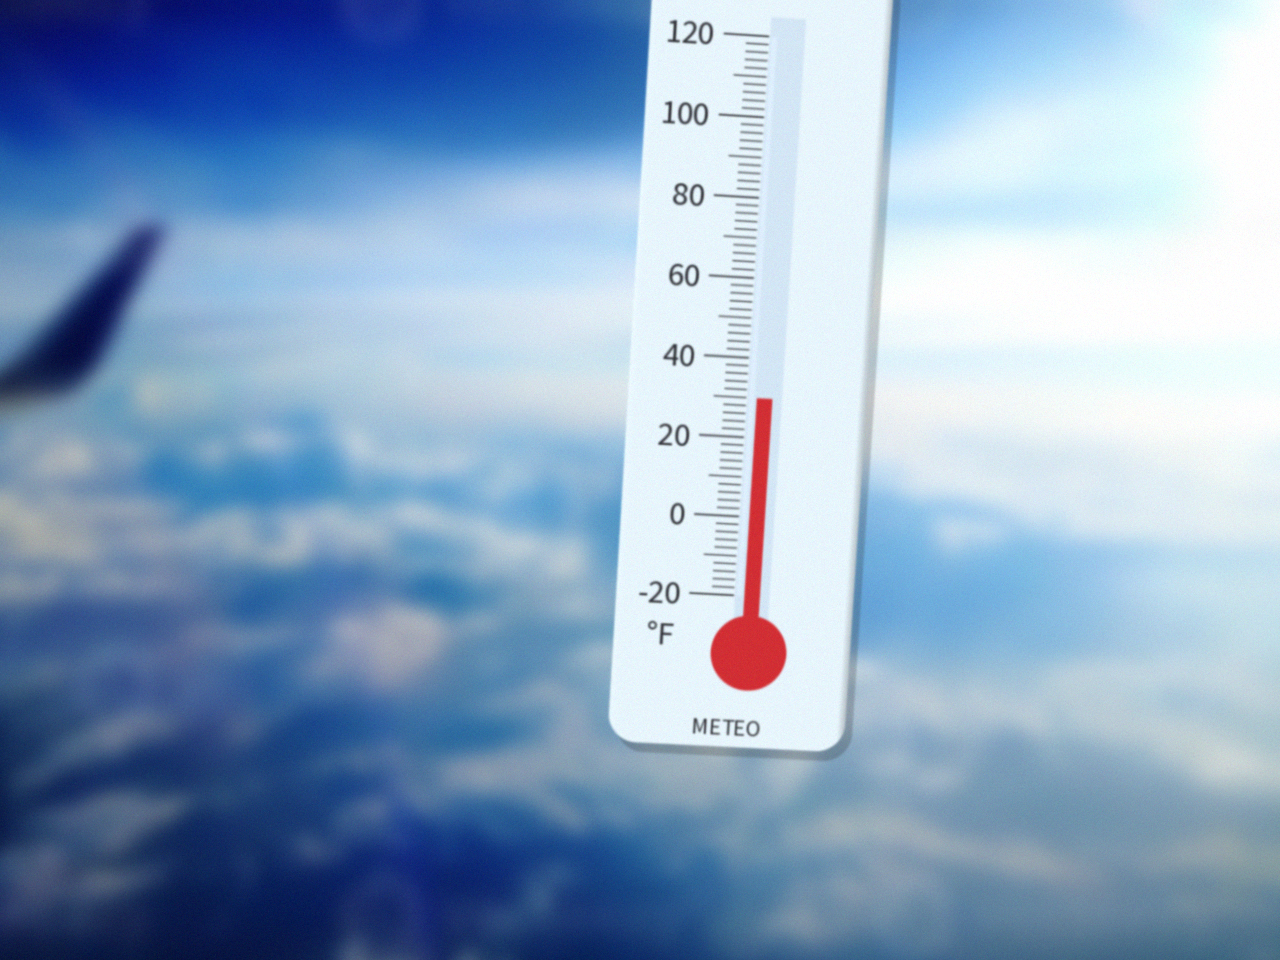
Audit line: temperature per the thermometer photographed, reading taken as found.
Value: 30 °F
